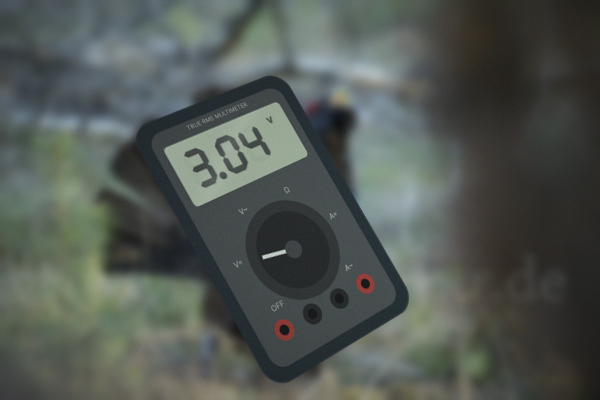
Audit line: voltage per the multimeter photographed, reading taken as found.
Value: 3.04 V
